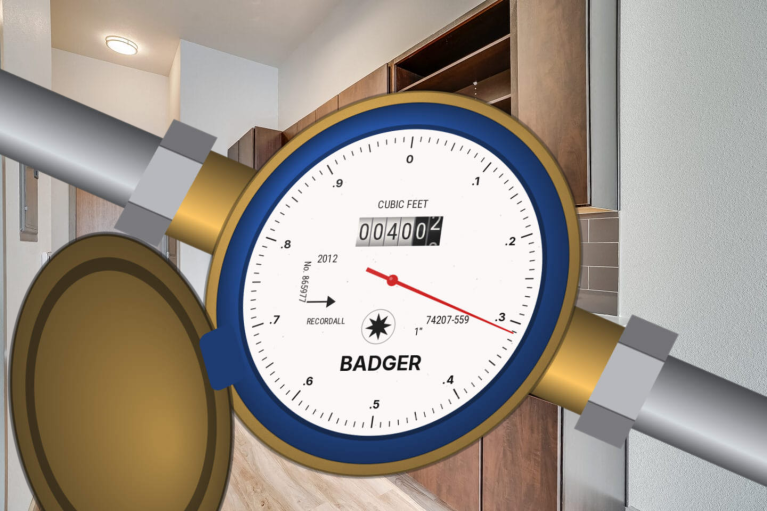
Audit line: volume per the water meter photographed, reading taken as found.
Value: 4002.31 ft³
